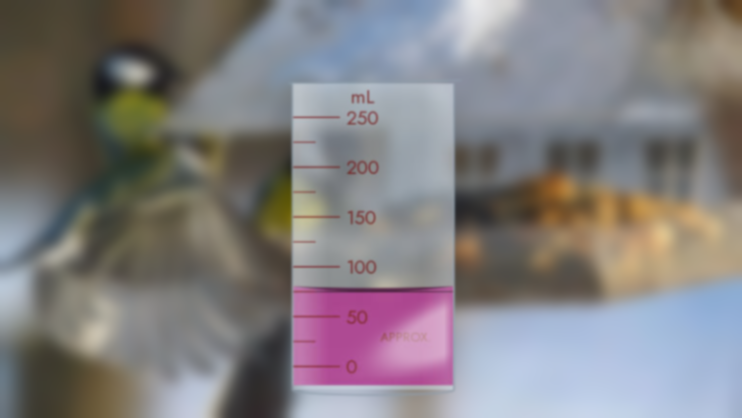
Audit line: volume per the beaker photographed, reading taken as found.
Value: 75 mL
